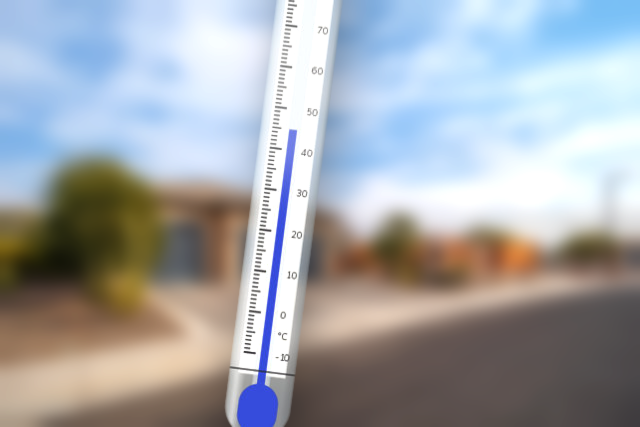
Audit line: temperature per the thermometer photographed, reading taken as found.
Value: 45 °C
